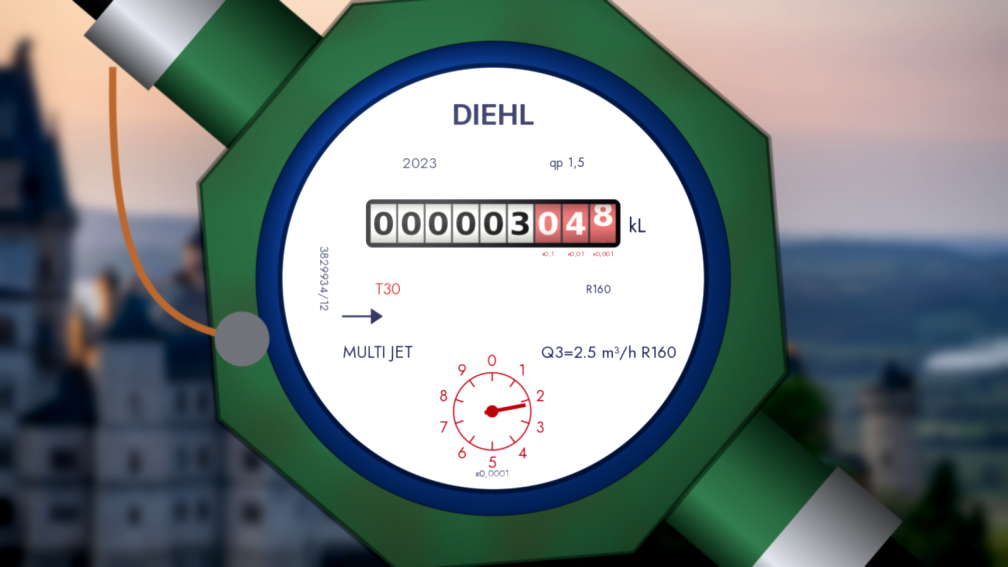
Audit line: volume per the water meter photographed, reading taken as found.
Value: 3.0482 kL
